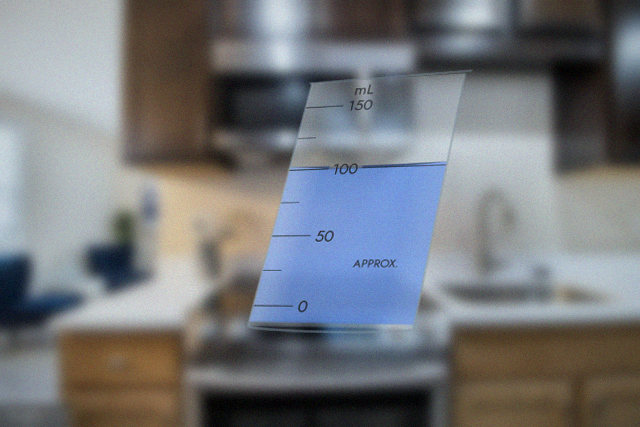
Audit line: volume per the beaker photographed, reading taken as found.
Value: 100 mL
